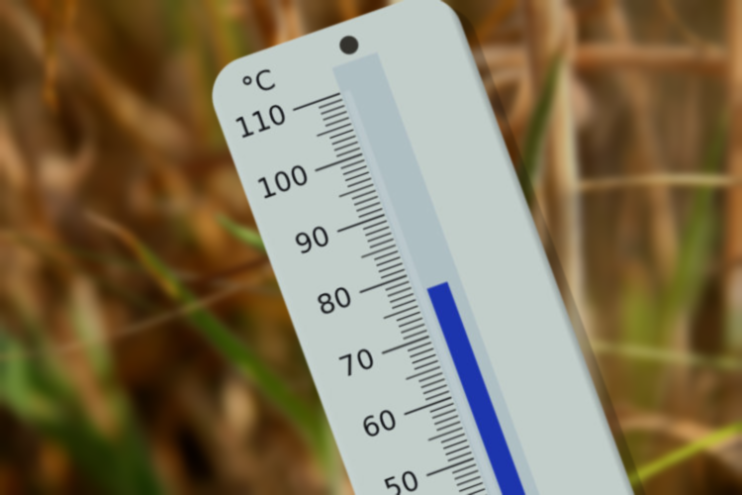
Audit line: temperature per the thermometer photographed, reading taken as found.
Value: 77 °C
